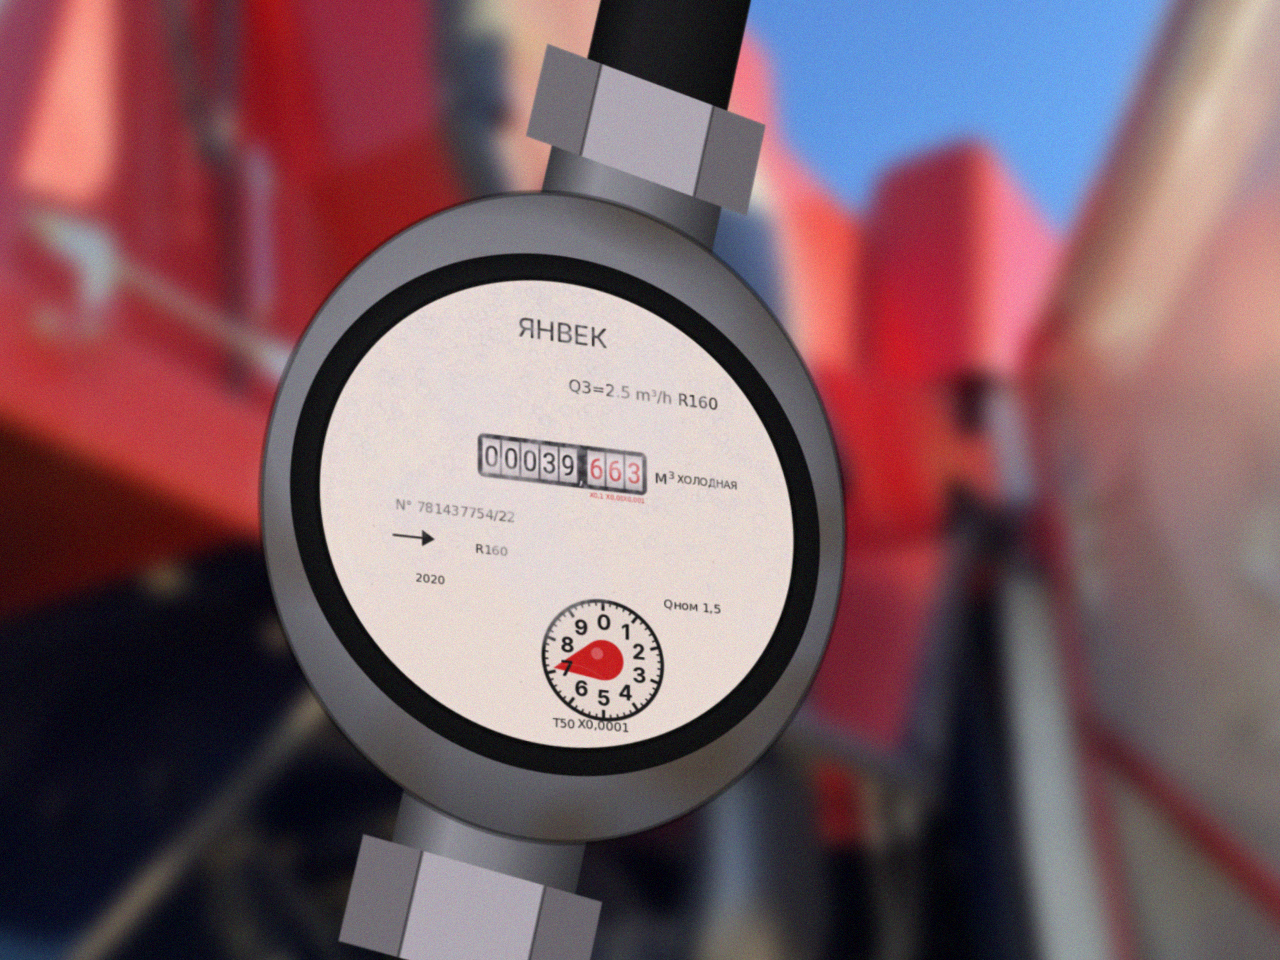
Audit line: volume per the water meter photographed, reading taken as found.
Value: 39.6637 m³
